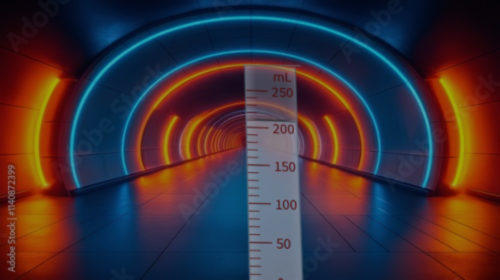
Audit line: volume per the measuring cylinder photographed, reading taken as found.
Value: 210 mL
